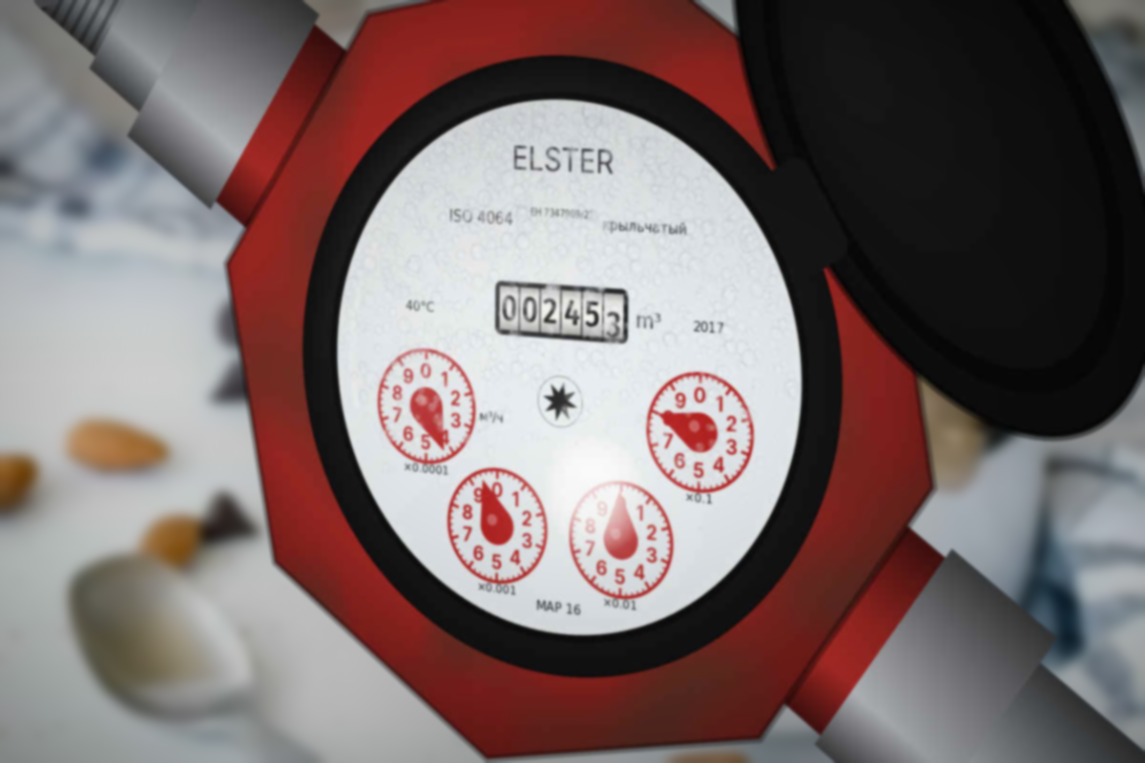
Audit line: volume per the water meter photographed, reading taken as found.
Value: 2452.7994 m³
